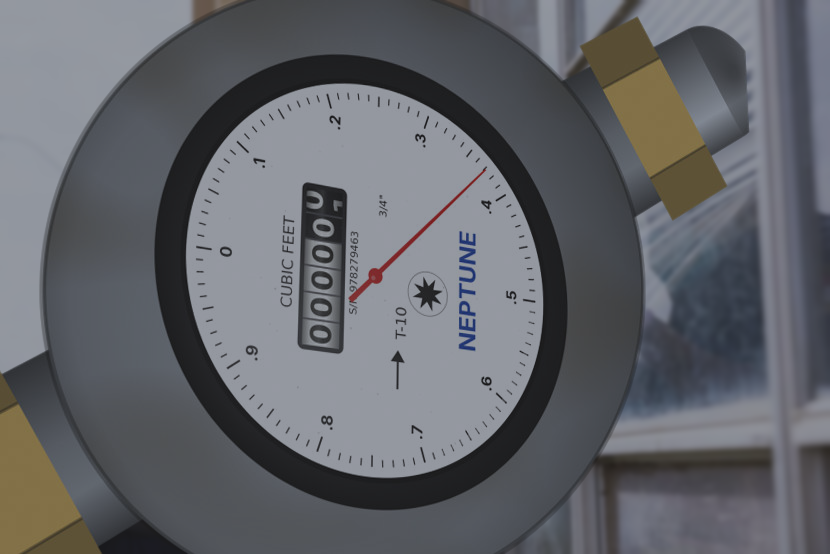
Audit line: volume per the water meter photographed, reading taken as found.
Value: 0.37 ft³
